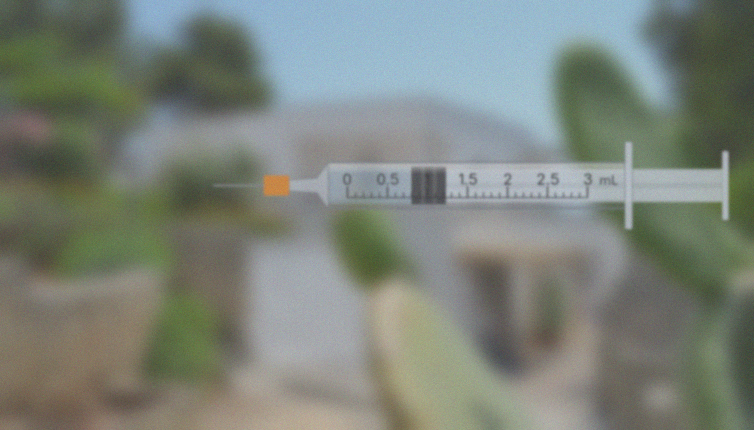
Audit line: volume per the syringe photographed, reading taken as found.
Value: 0.8 mL
